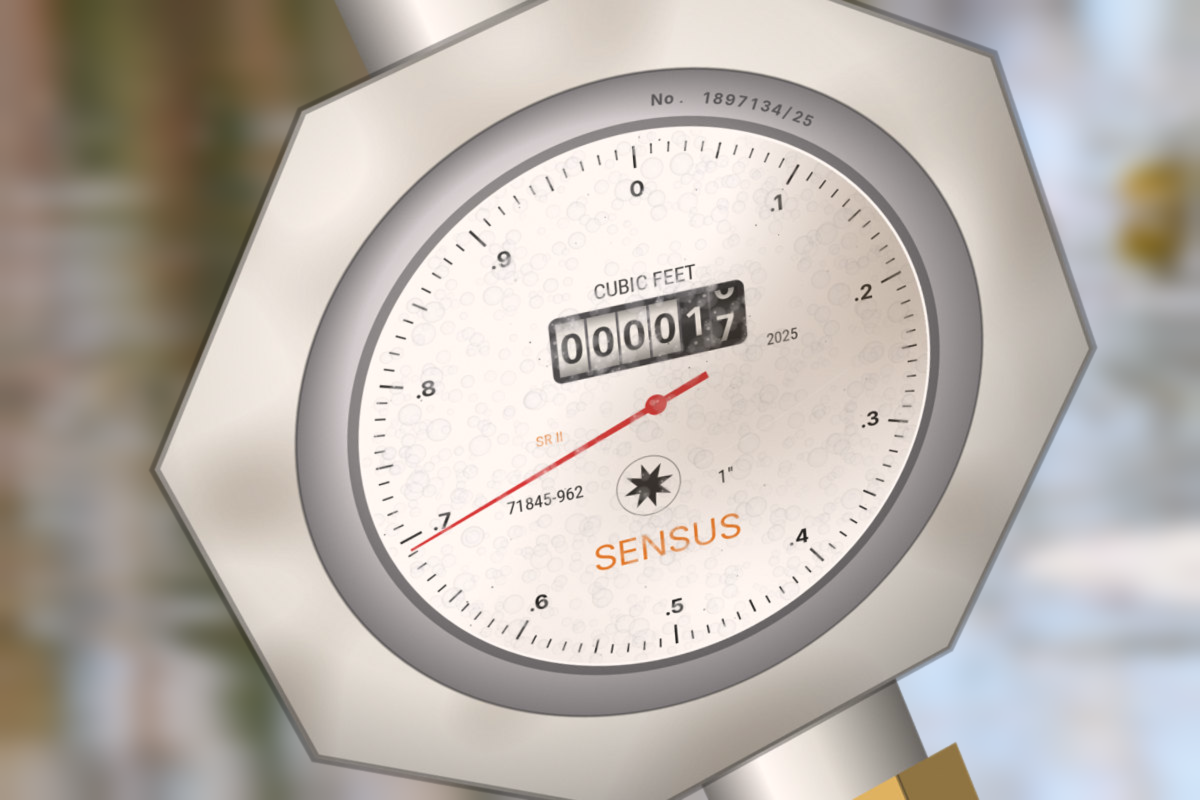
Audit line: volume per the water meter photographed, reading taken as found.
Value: 16.69 ft³
